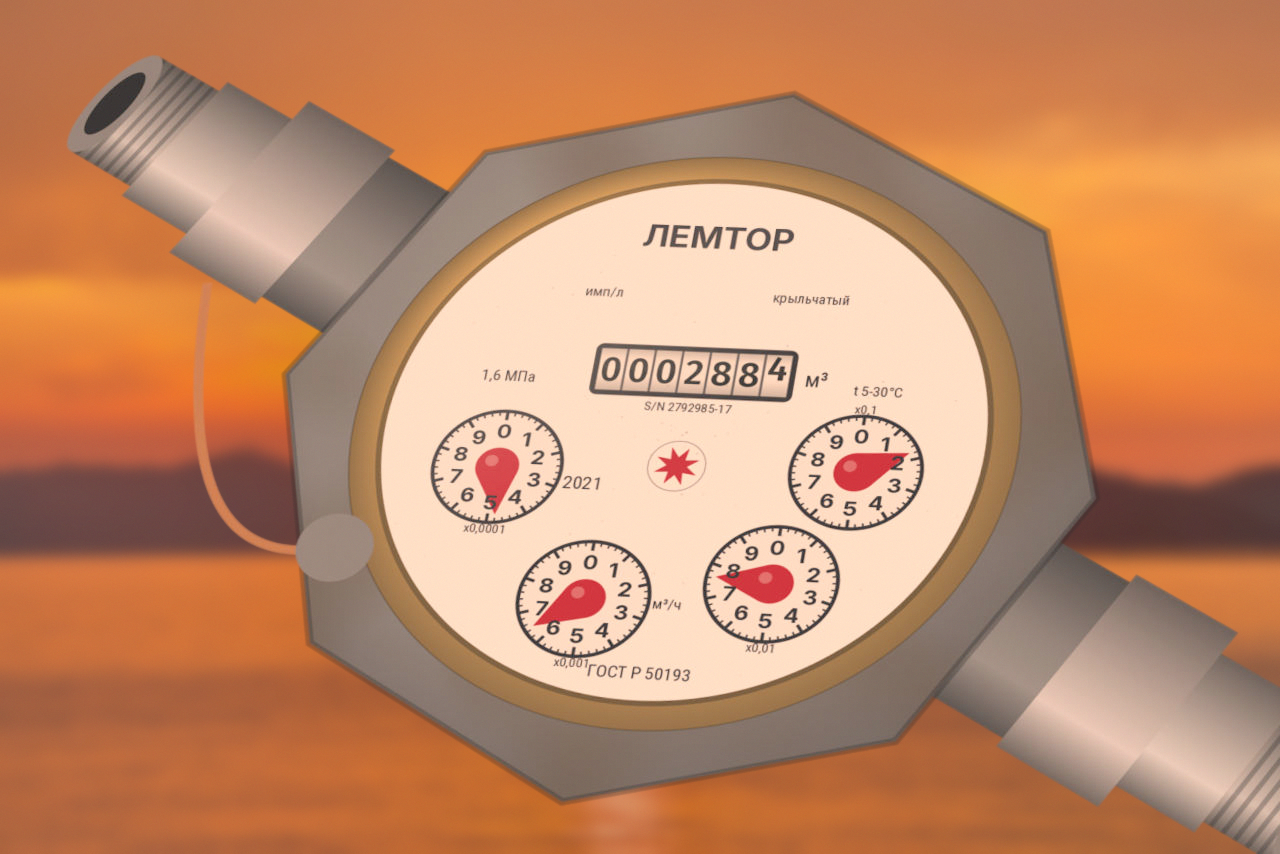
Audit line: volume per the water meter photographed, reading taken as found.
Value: 2884.1764 m³
